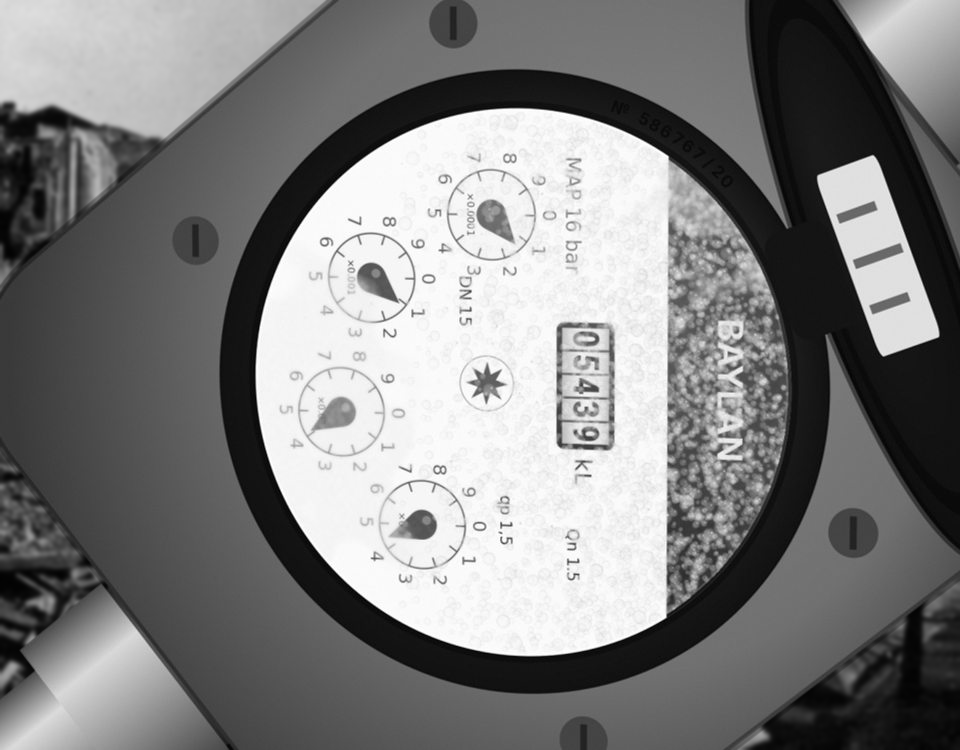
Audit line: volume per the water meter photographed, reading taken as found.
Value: 5439.4411 kL
